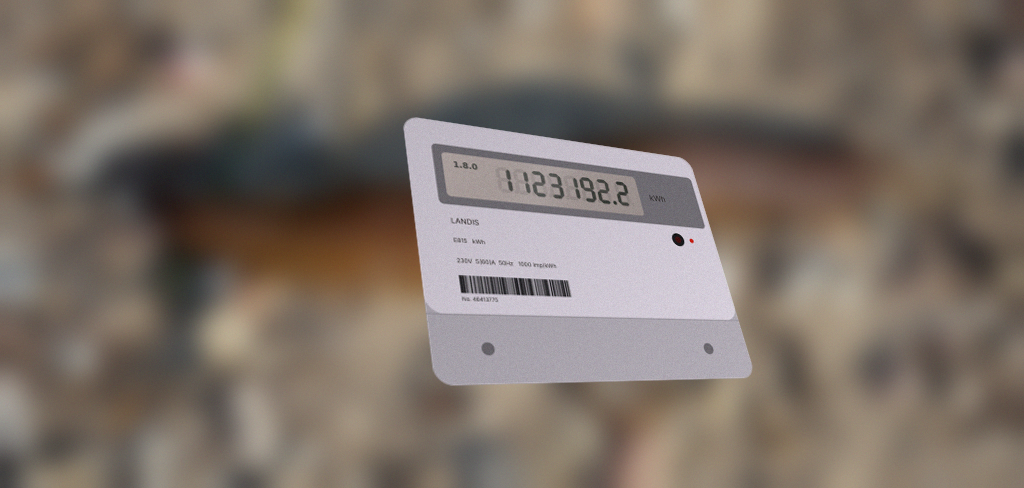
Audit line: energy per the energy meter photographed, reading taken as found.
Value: 1123192.2 kWh
